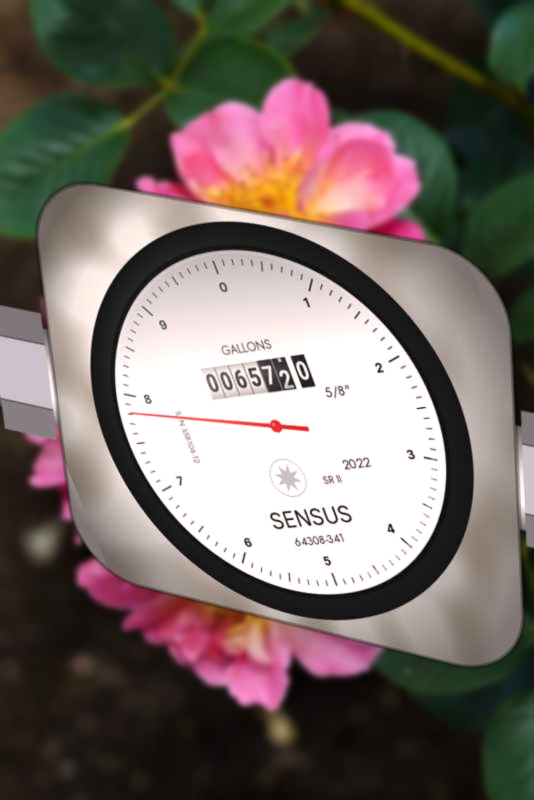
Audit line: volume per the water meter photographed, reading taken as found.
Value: 65717.8 gal
